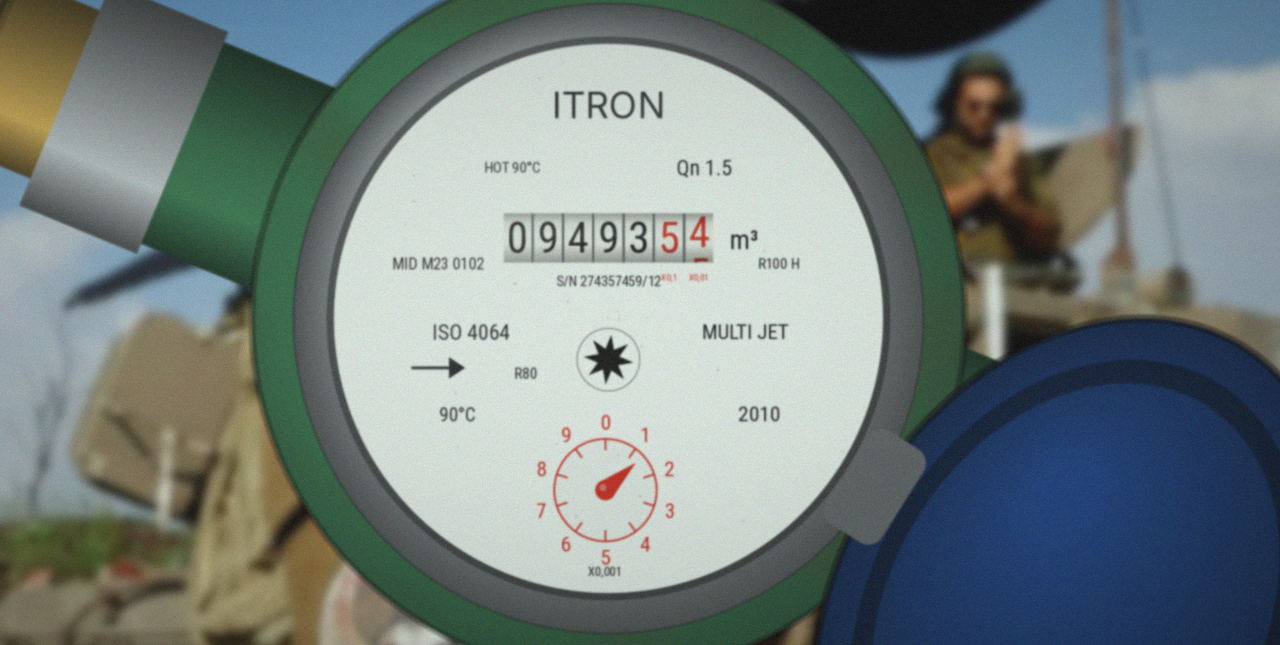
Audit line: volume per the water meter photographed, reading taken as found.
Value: 9493.541 m³
